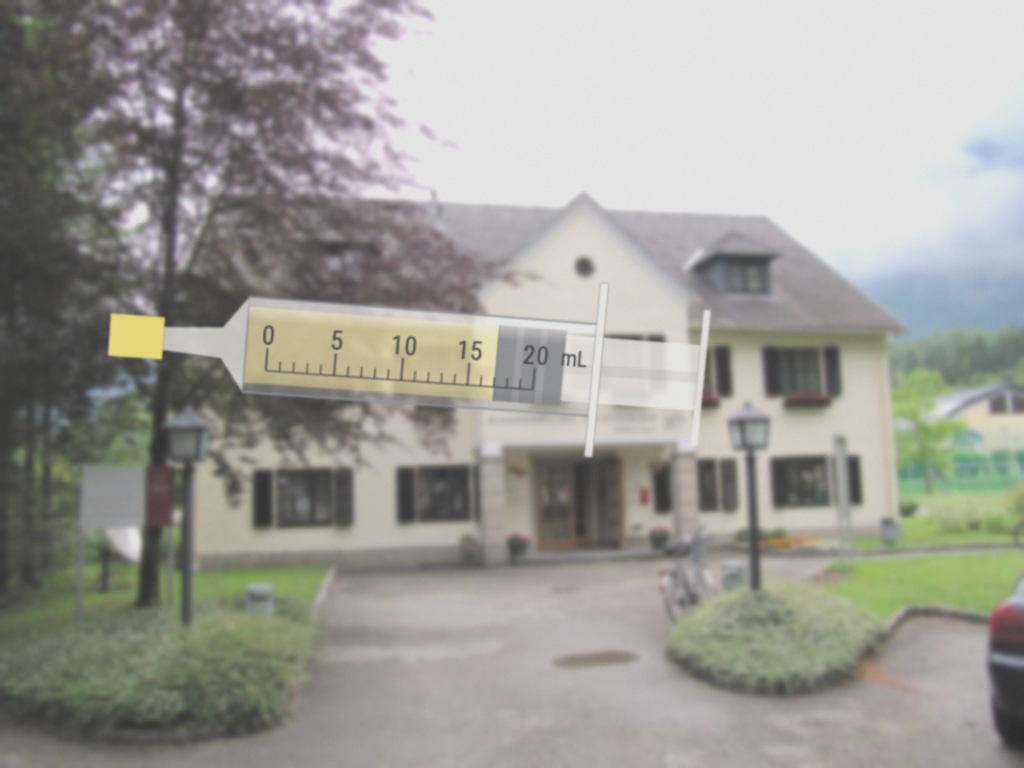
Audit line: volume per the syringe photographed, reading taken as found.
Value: 17 mL
